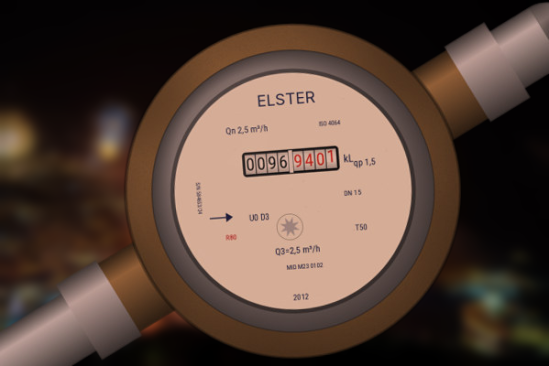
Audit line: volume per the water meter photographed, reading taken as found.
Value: 96.9401 kL
